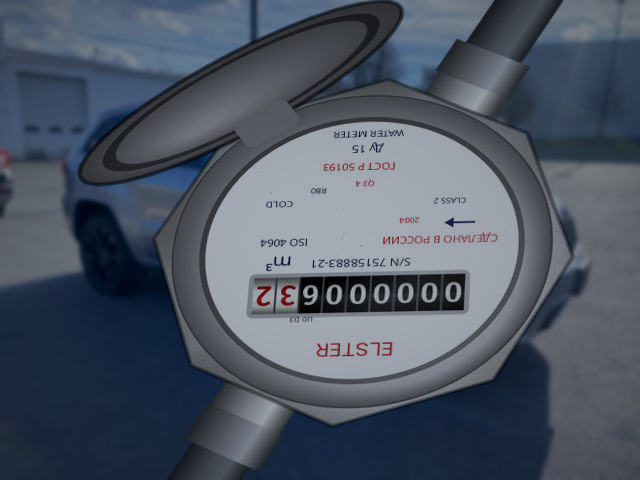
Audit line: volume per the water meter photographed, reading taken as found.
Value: 6.32 m³
